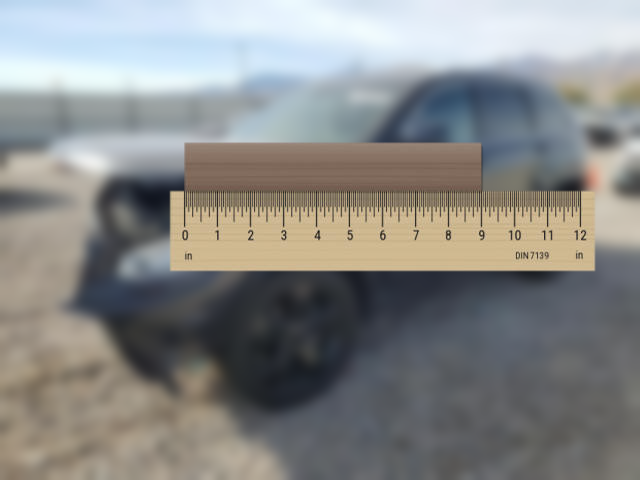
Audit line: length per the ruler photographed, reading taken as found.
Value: 9 in
